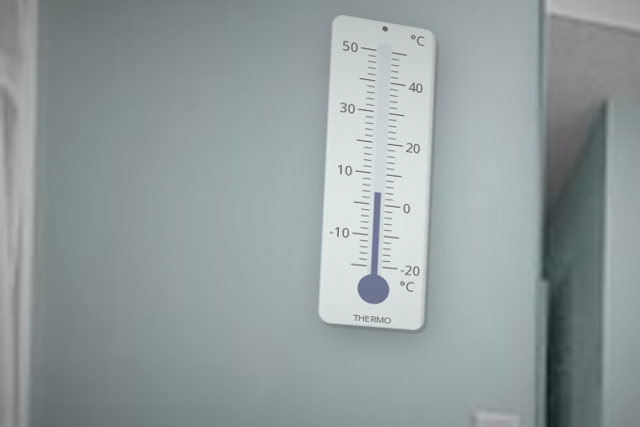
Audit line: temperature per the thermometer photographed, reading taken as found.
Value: 4 °C
